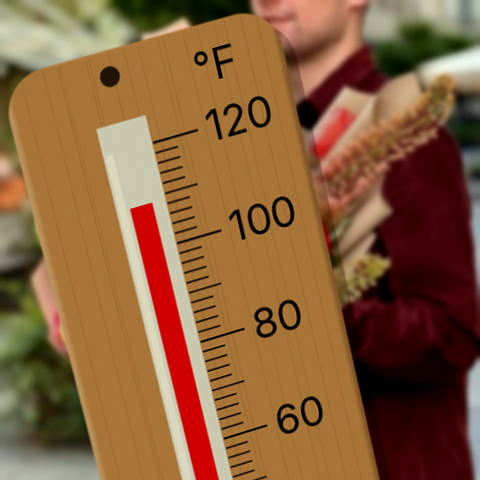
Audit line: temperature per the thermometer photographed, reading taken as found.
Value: 109 °F
